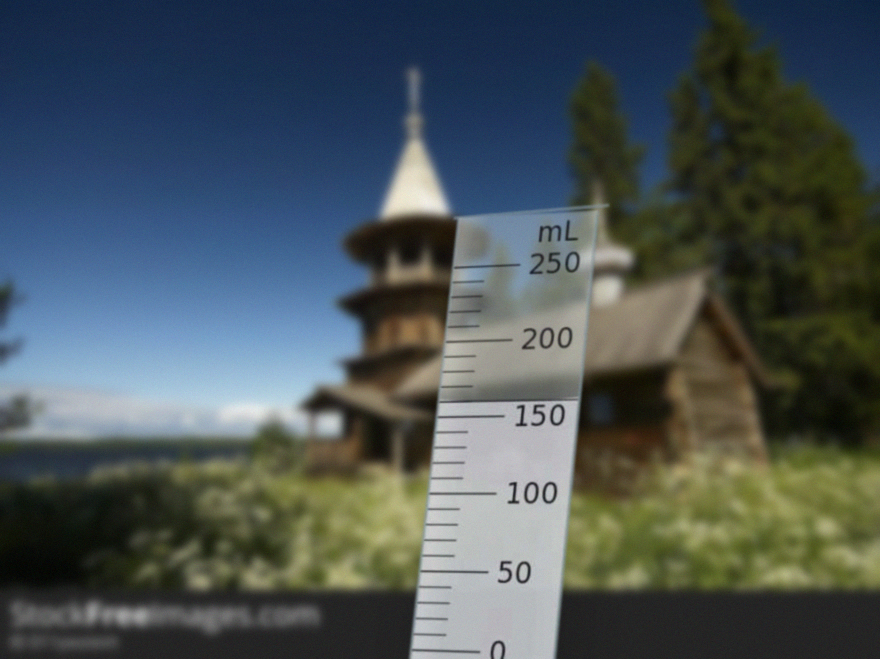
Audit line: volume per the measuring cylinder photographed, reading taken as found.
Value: 160 mL
